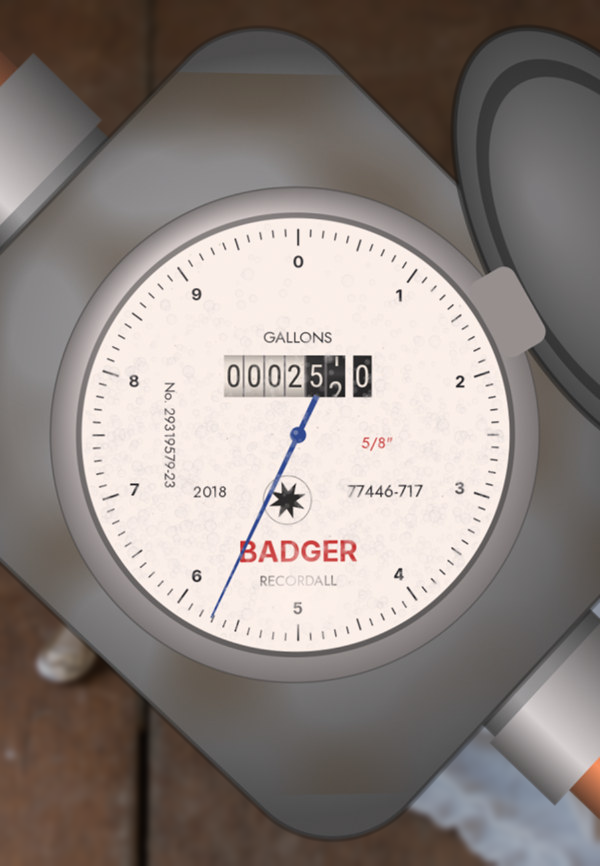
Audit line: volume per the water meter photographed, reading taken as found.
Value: 2515.7 gal
